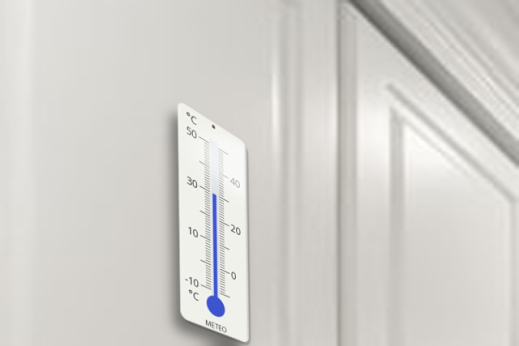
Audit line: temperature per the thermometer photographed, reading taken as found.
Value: 30 °C
